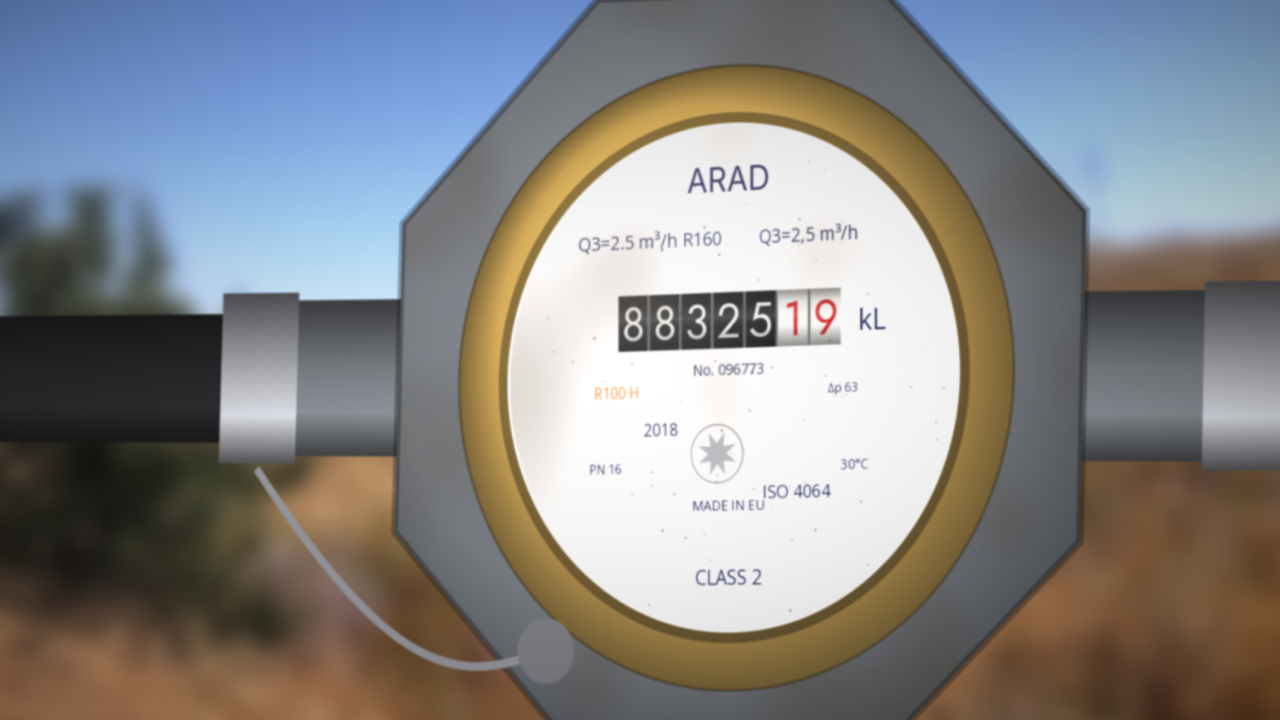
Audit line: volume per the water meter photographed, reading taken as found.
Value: 88325.19 kL
